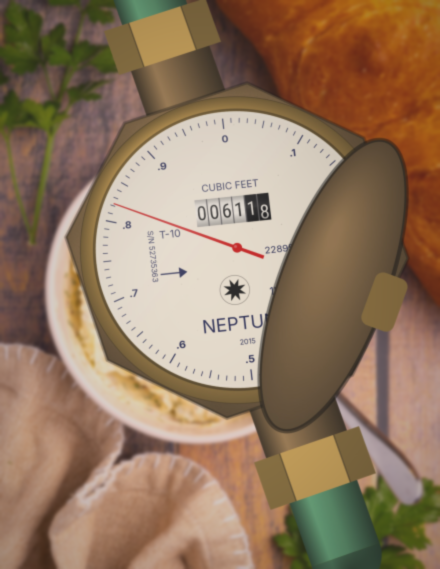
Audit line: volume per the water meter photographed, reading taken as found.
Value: 6117.82 ft³
